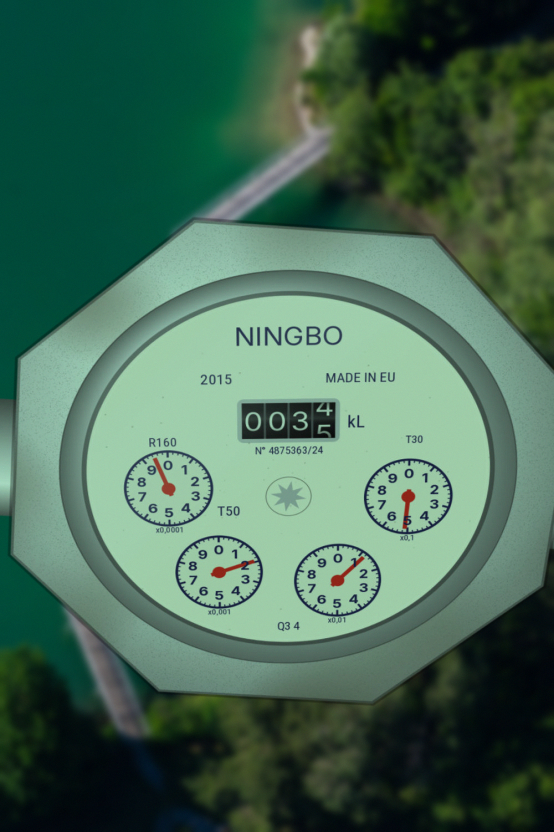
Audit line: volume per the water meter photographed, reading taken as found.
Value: 34.5119 kL
